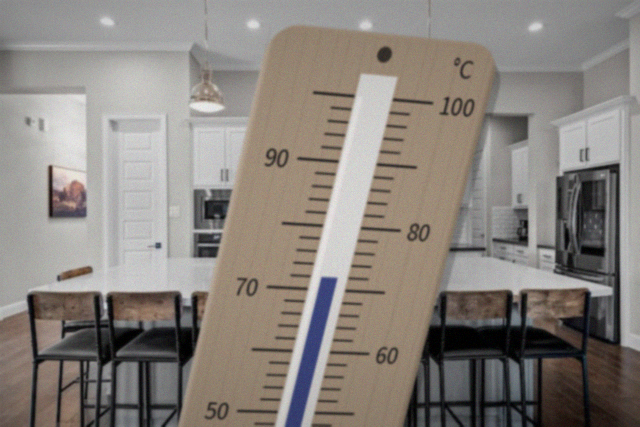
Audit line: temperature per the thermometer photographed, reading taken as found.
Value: 72 °C
